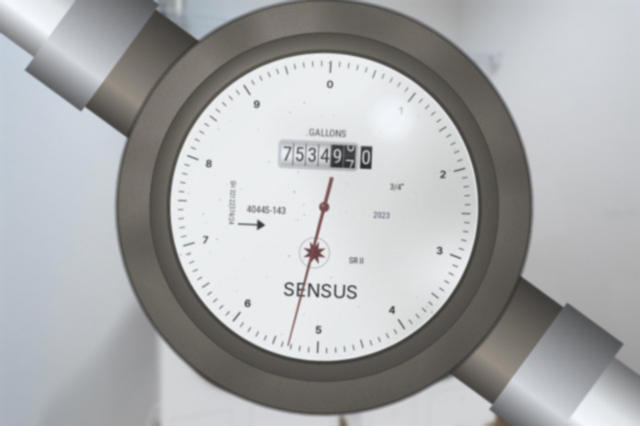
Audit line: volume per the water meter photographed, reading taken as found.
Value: 7534965.3 gal
